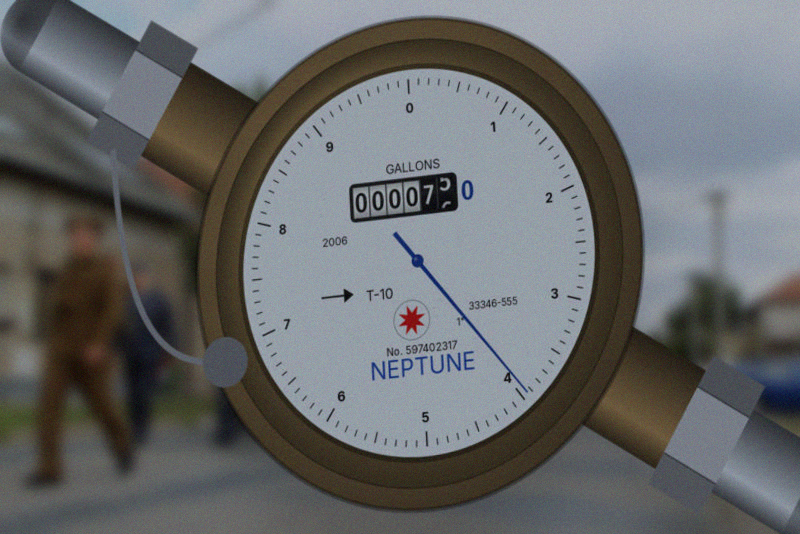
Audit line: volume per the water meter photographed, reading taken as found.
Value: 753.9 gal
